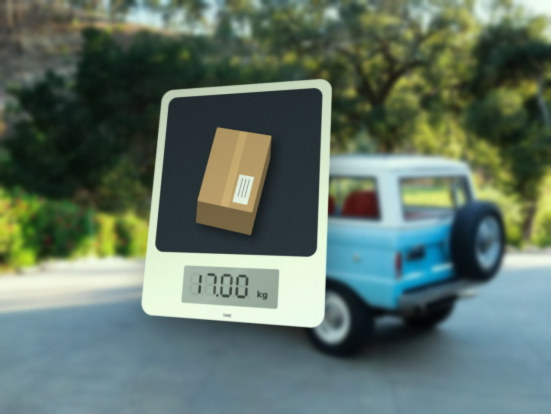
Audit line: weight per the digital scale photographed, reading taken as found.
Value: 17.00 kg
